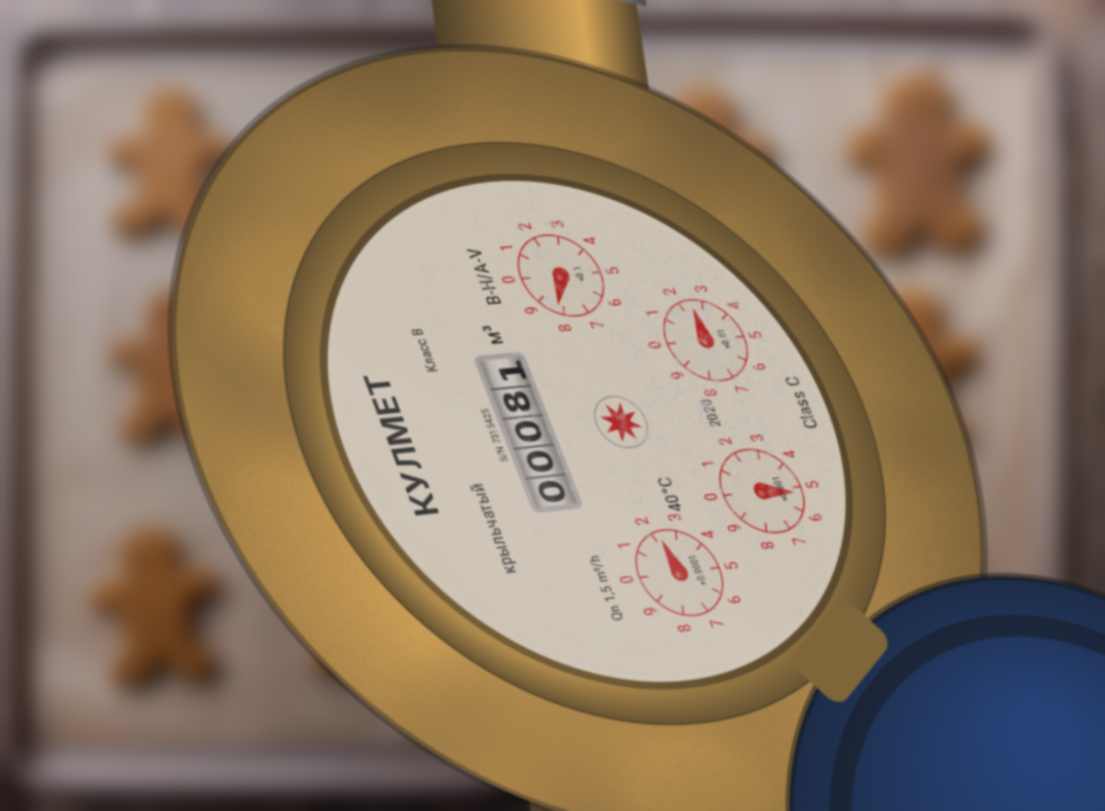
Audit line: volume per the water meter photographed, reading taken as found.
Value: 80.8252 m³
